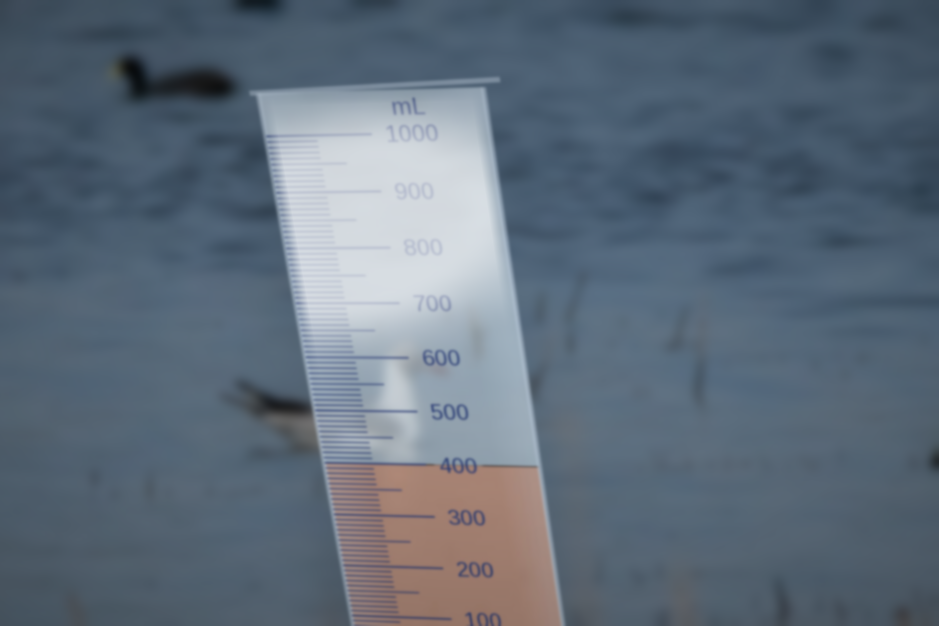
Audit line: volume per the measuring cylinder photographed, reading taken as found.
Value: 400 mL
